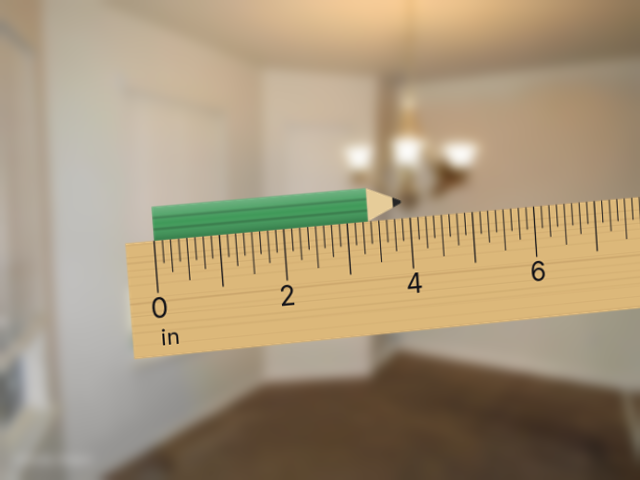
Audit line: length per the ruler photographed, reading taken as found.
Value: 3.875 in
